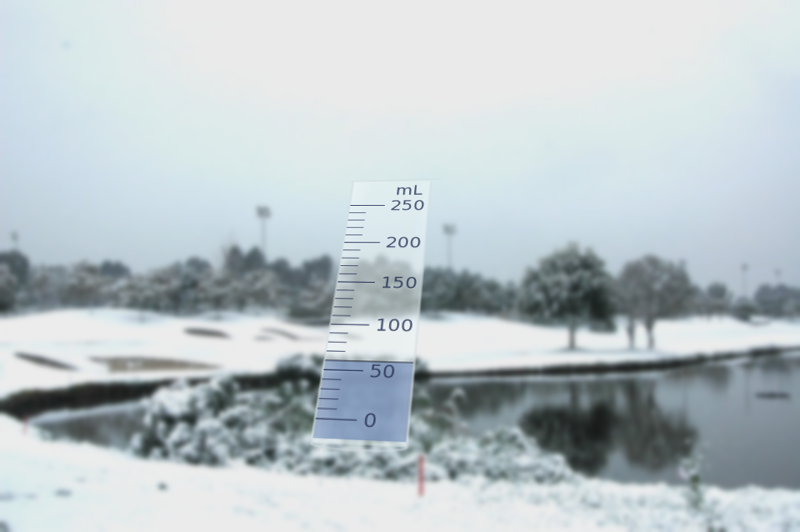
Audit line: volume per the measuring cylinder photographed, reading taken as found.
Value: 60 mL
